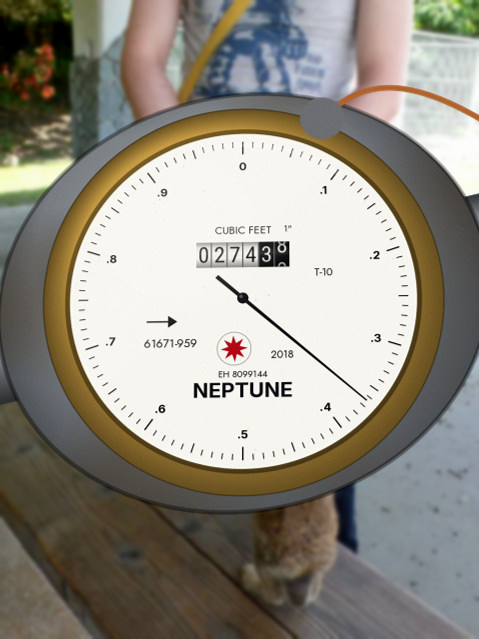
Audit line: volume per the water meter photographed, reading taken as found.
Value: 27438.36 ft³
